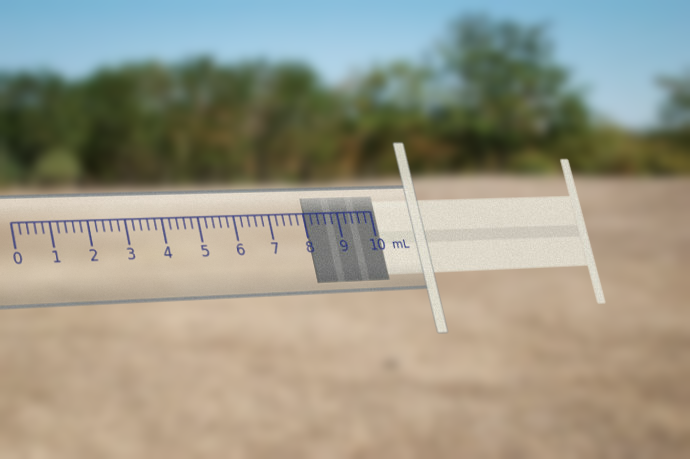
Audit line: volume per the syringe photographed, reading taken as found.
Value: 8 mL
